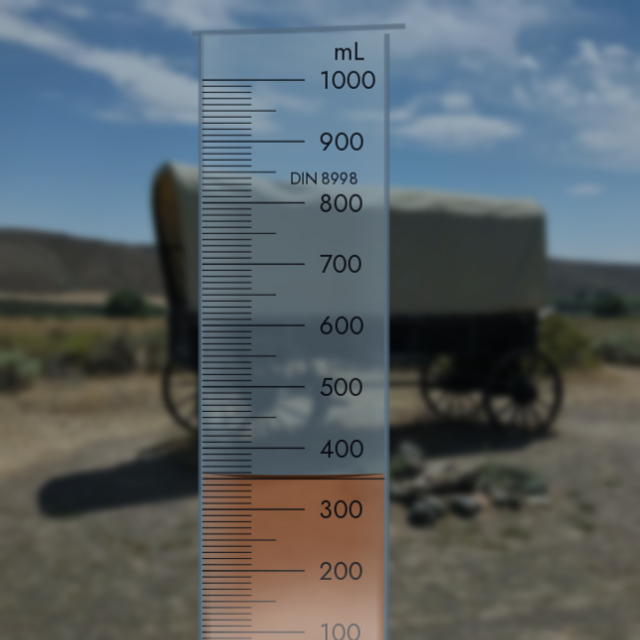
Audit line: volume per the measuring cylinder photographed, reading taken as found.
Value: 350 mL
